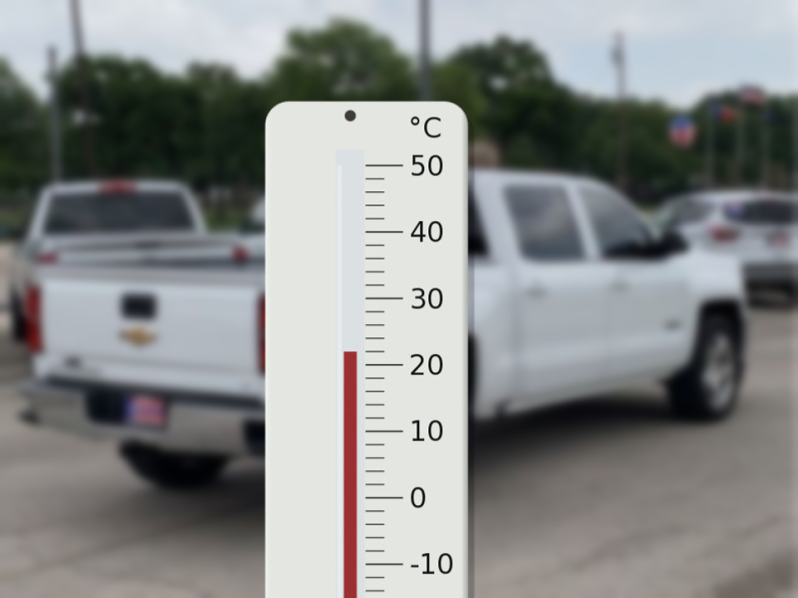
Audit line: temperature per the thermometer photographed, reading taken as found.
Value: 22 °C
